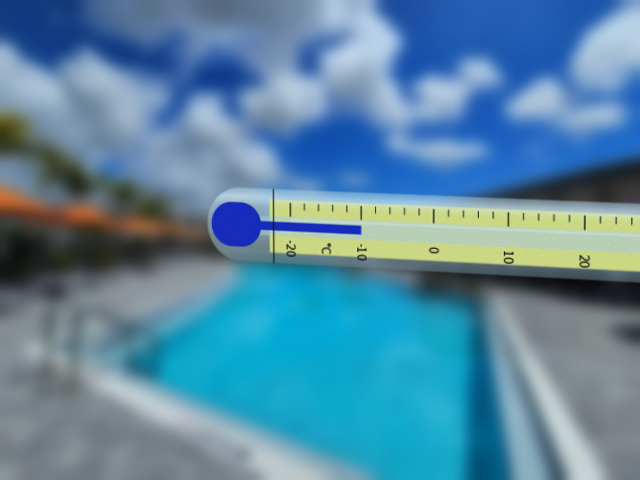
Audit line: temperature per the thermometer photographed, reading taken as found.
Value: -10 °C
